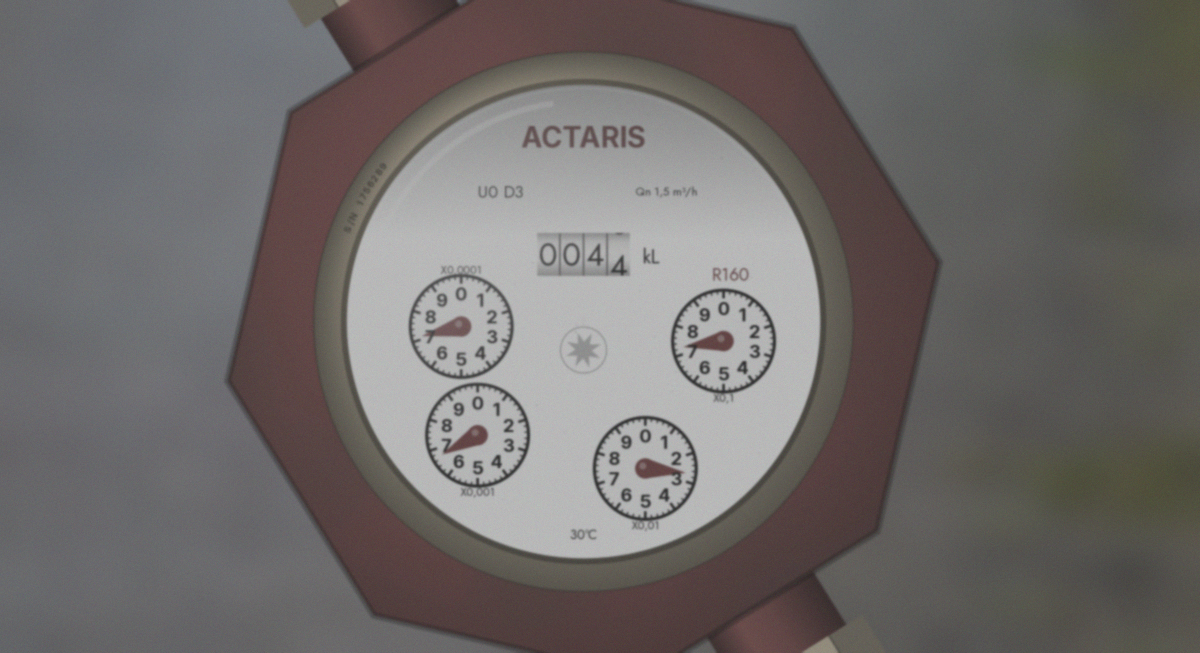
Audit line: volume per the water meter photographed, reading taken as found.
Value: 43.7267 kL
